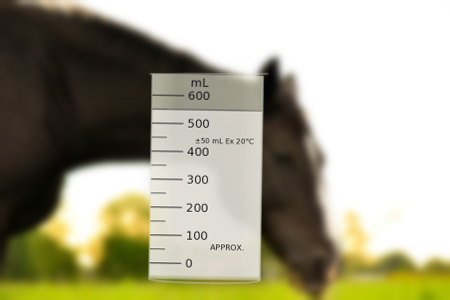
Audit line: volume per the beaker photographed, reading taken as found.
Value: 550 mL
